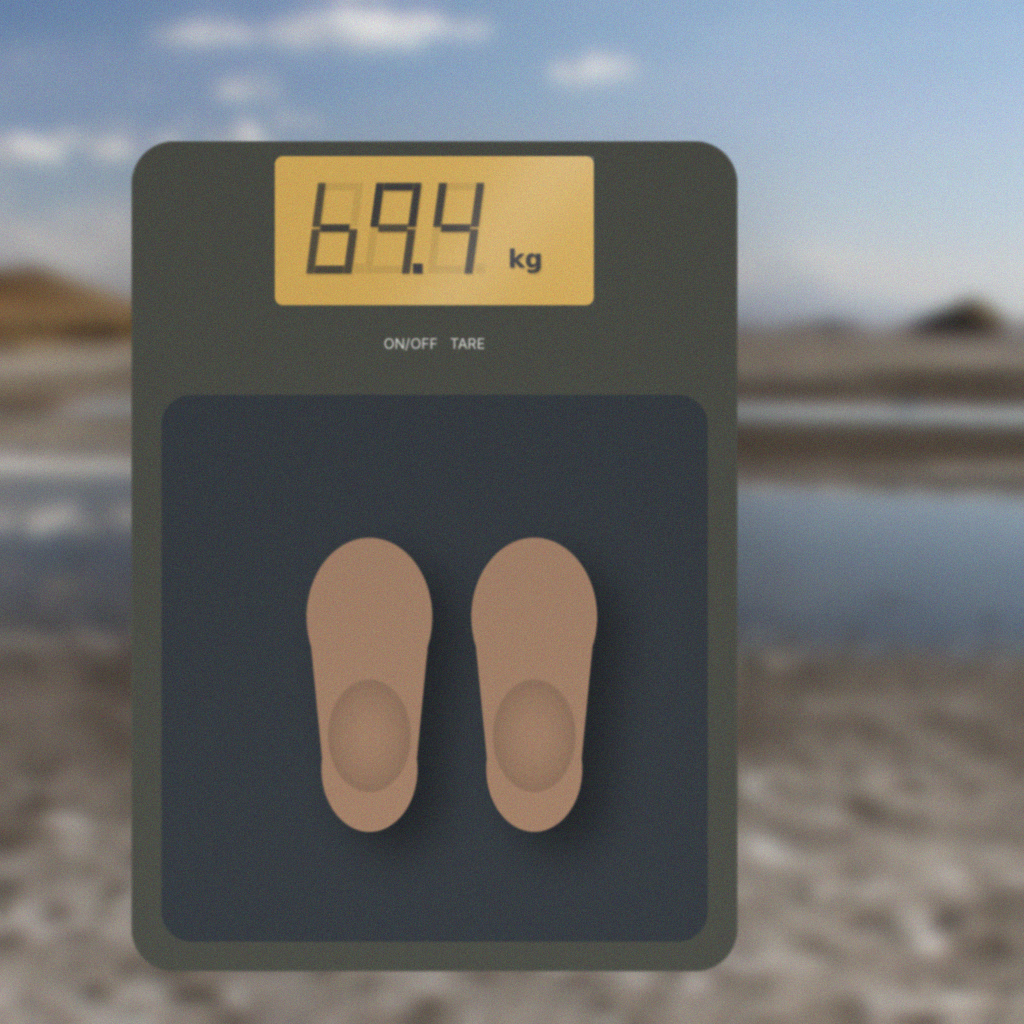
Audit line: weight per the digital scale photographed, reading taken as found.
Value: 69.4 kg
